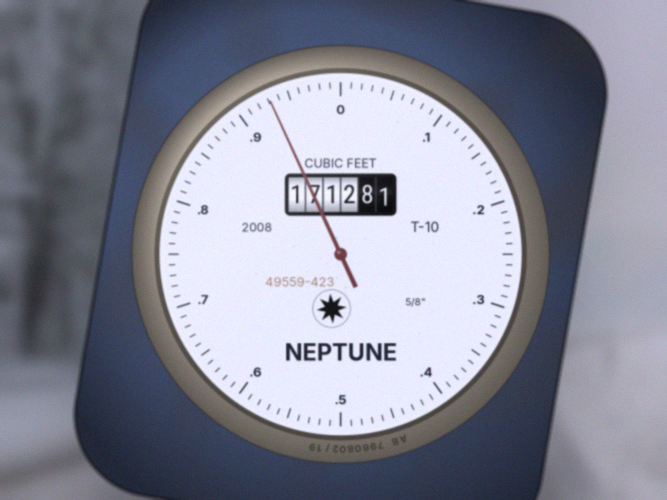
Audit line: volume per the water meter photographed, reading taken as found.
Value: 171280.93 ft³
